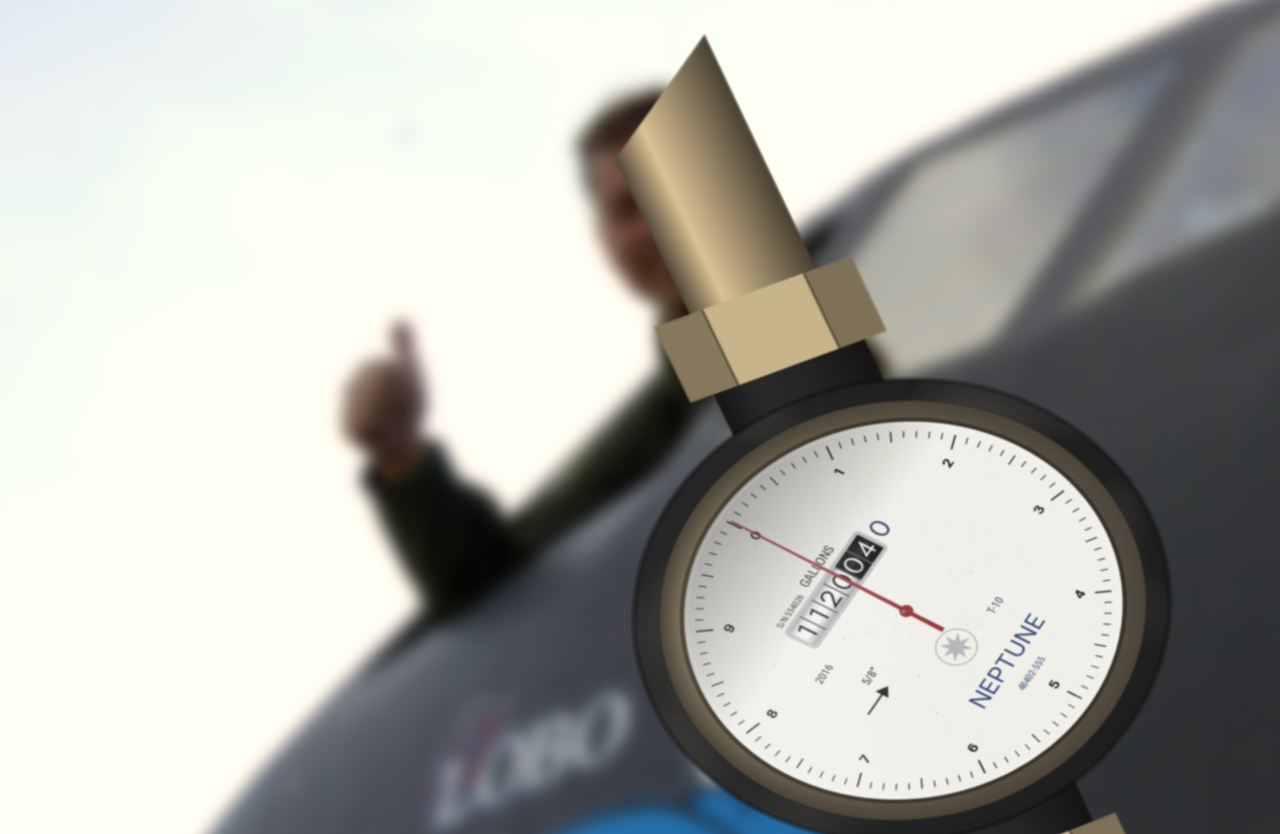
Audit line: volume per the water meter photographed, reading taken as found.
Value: 1120040.0 gal
